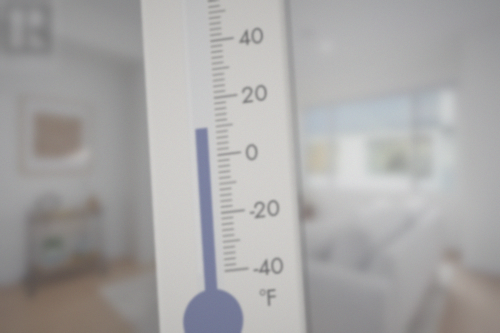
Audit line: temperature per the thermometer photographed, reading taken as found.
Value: 10 °F
